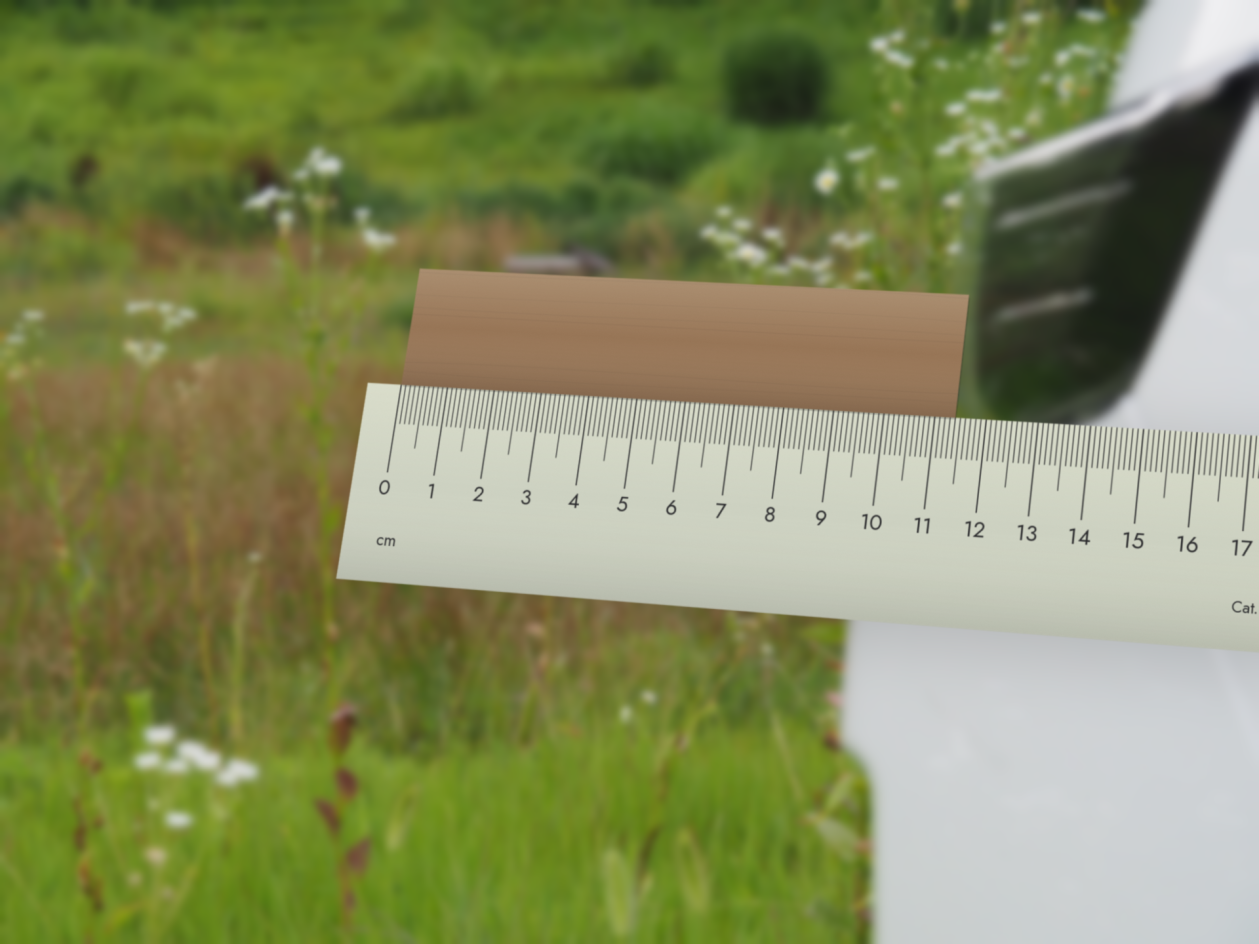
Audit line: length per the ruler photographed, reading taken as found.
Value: 11.4 cm
